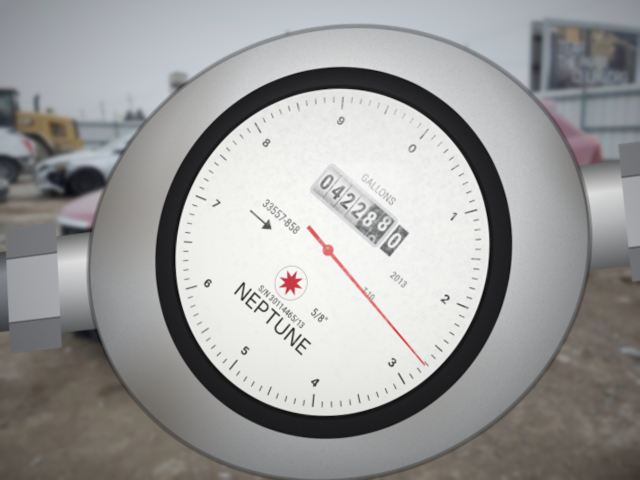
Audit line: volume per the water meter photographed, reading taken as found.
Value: 422882.7 gal
